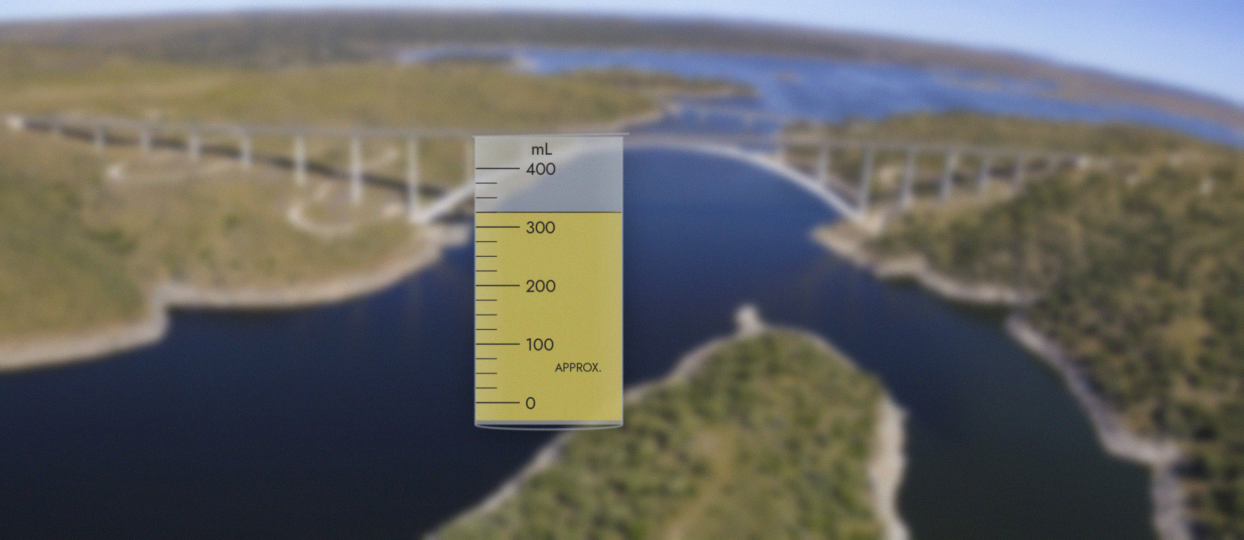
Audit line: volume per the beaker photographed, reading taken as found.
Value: 325 mL
